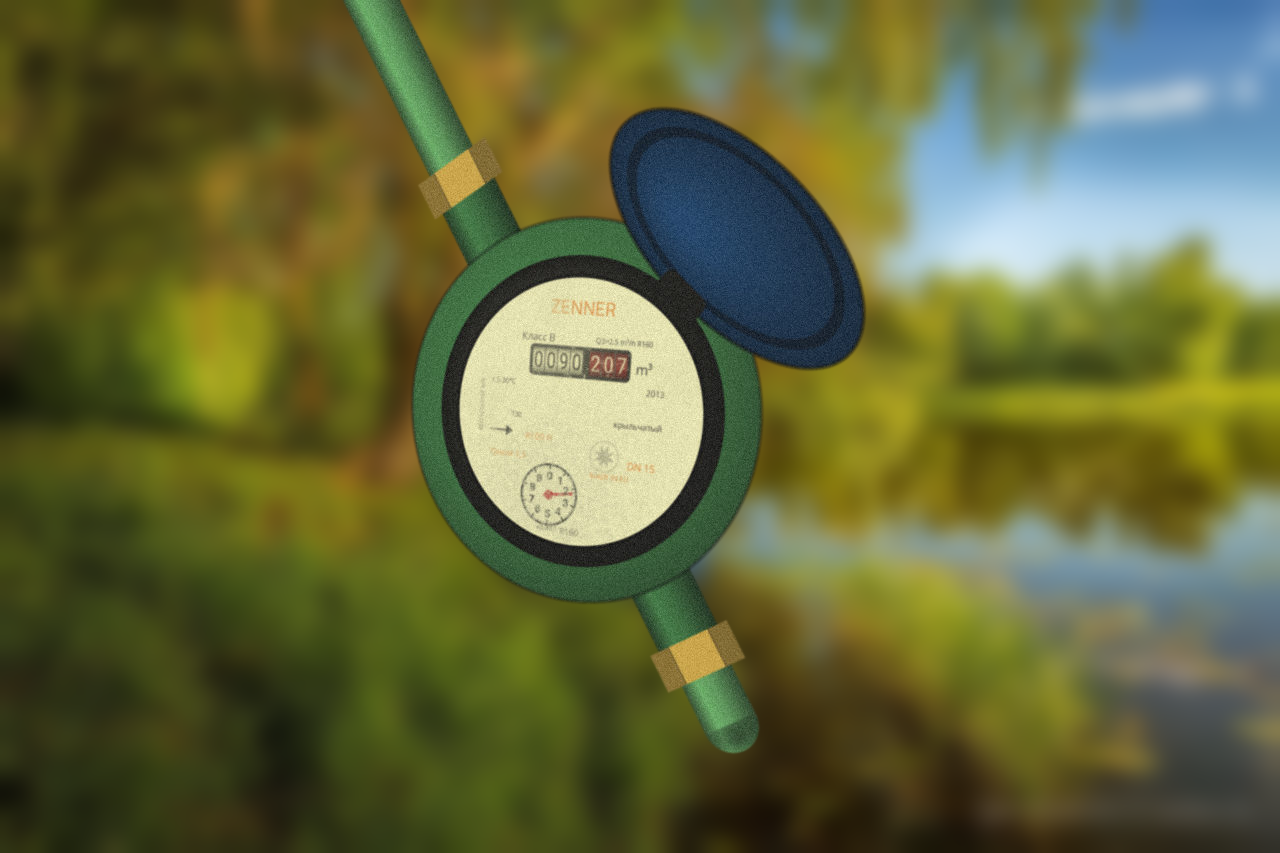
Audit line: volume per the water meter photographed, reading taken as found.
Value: 90.2072 m³
